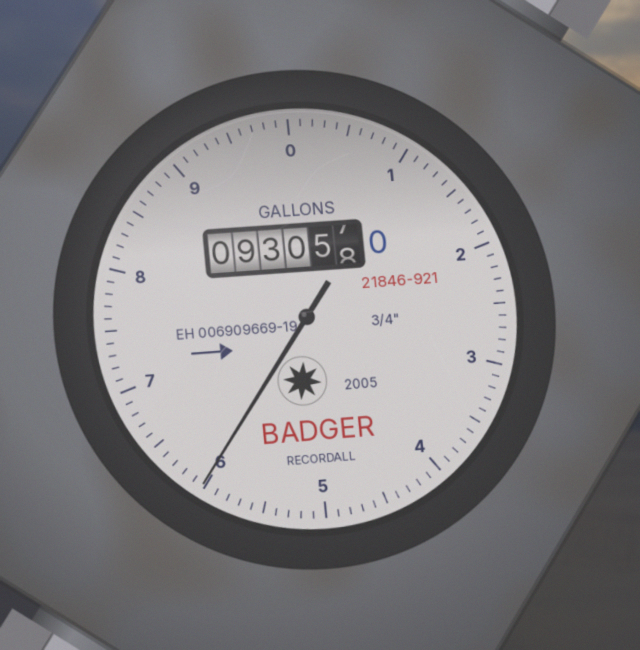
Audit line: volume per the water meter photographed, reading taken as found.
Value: 930576.0 gal
